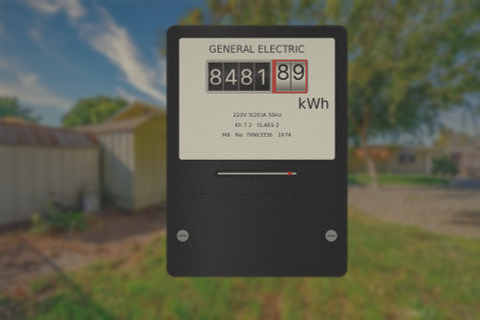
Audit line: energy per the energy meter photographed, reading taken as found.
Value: 8481.89 kWh
